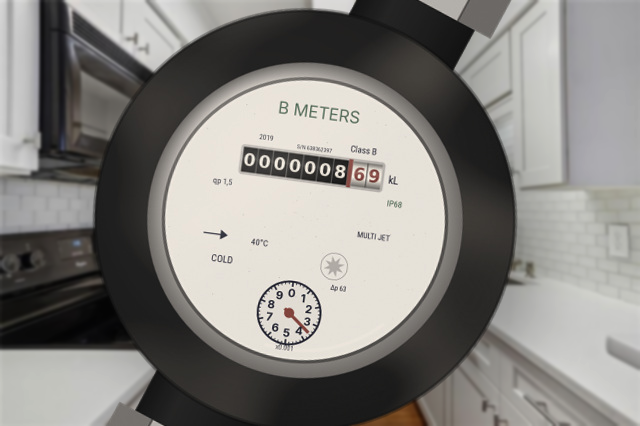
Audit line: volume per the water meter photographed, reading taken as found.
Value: 8.693 kL
